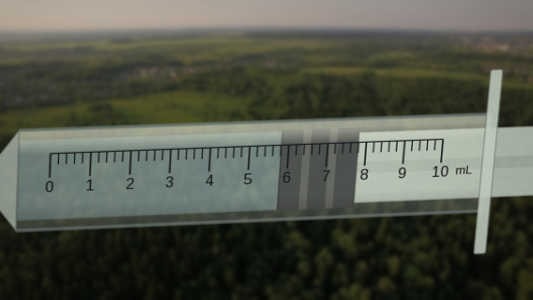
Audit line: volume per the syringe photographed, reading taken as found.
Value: 5.8 mL
